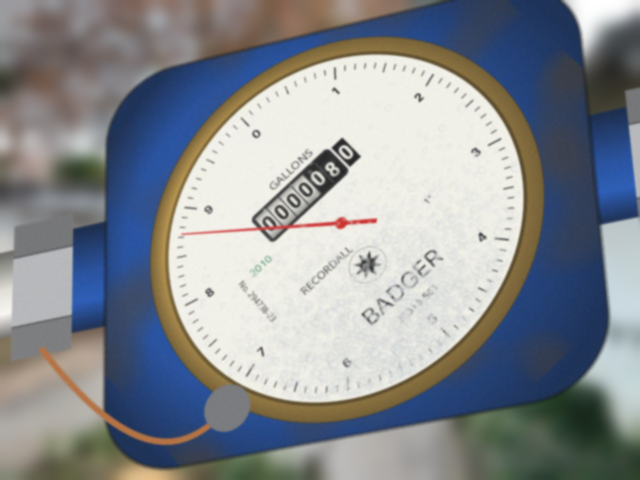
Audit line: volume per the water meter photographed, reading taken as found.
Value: 78.7 gal
